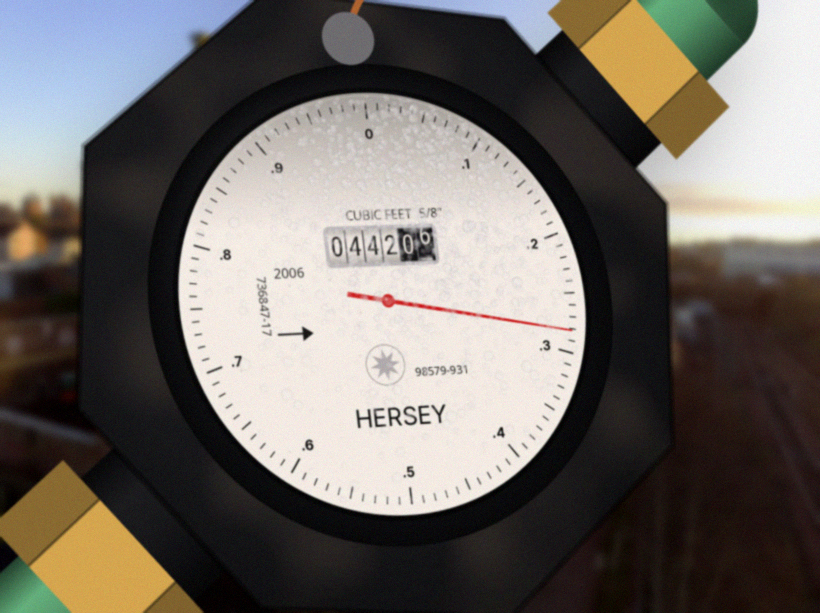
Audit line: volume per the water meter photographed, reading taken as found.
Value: 44206.28 ft³
